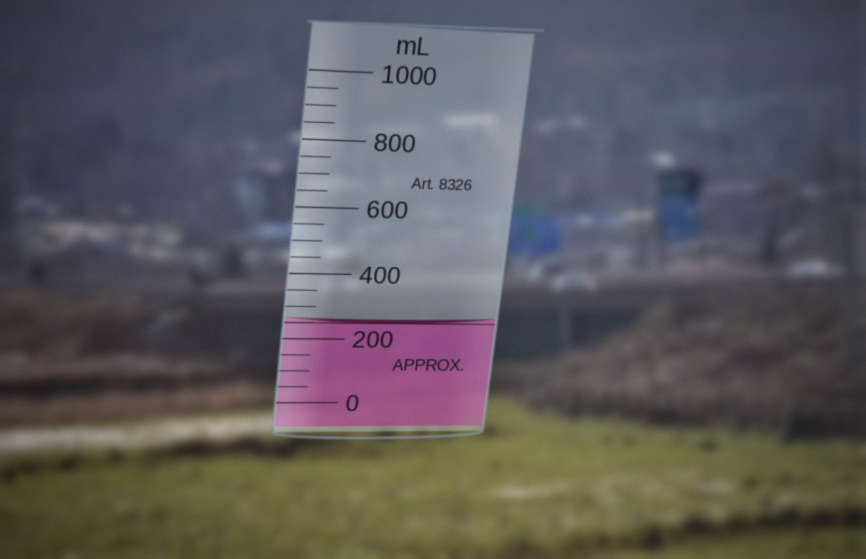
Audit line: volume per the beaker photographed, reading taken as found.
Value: 250 mL
